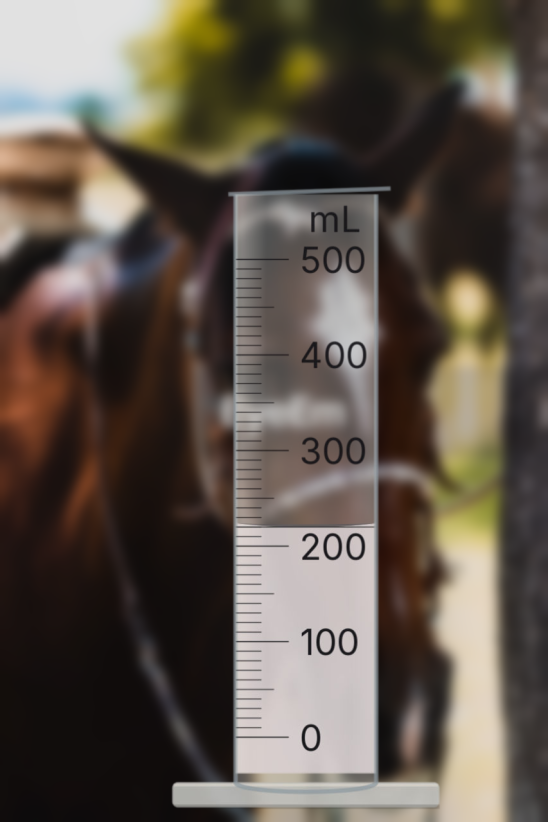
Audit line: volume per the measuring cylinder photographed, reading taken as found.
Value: 220 mL
